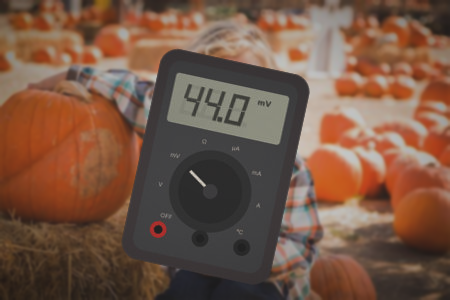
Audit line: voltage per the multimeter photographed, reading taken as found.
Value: 44.0 mV
